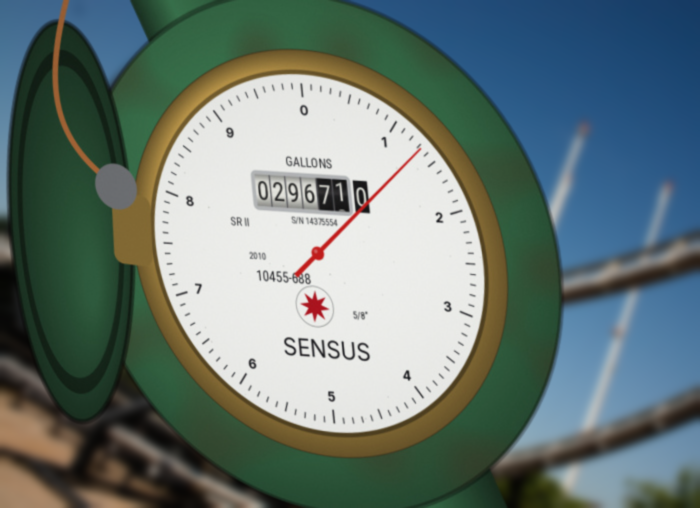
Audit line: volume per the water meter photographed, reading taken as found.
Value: 296711.3 gal
